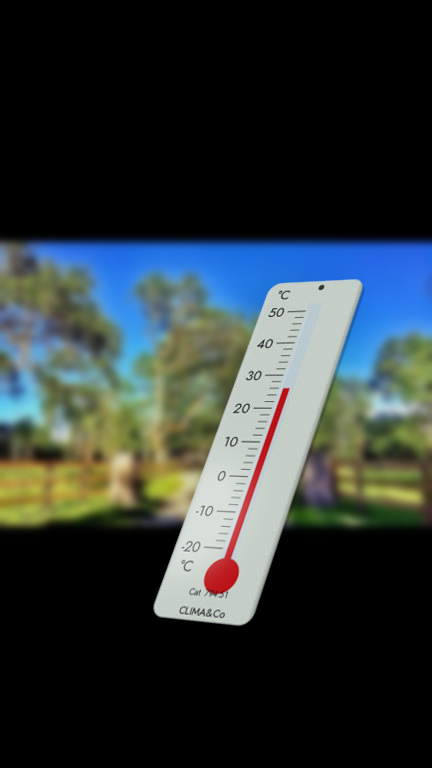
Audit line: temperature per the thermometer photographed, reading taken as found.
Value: 26 °C
